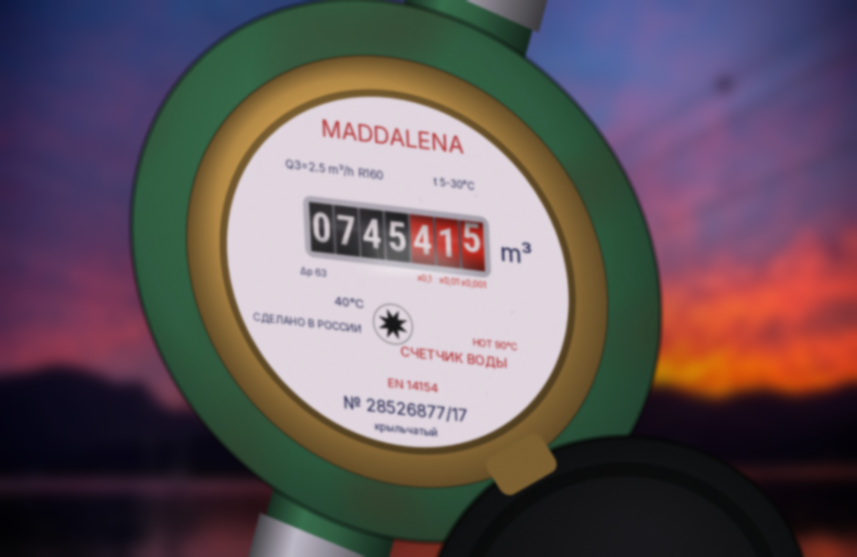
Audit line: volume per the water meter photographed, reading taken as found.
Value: 745.415 m³
